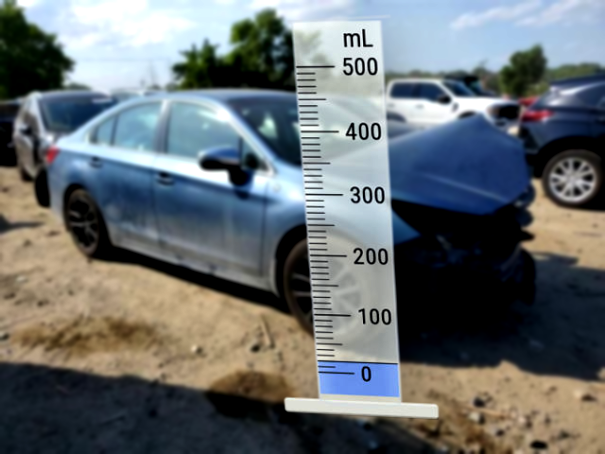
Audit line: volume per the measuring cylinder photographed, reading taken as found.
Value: 20 mL
